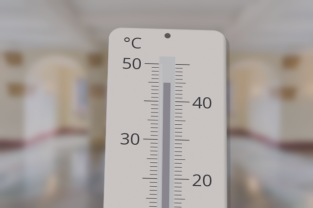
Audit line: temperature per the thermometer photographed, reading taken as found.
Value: 45 °C
